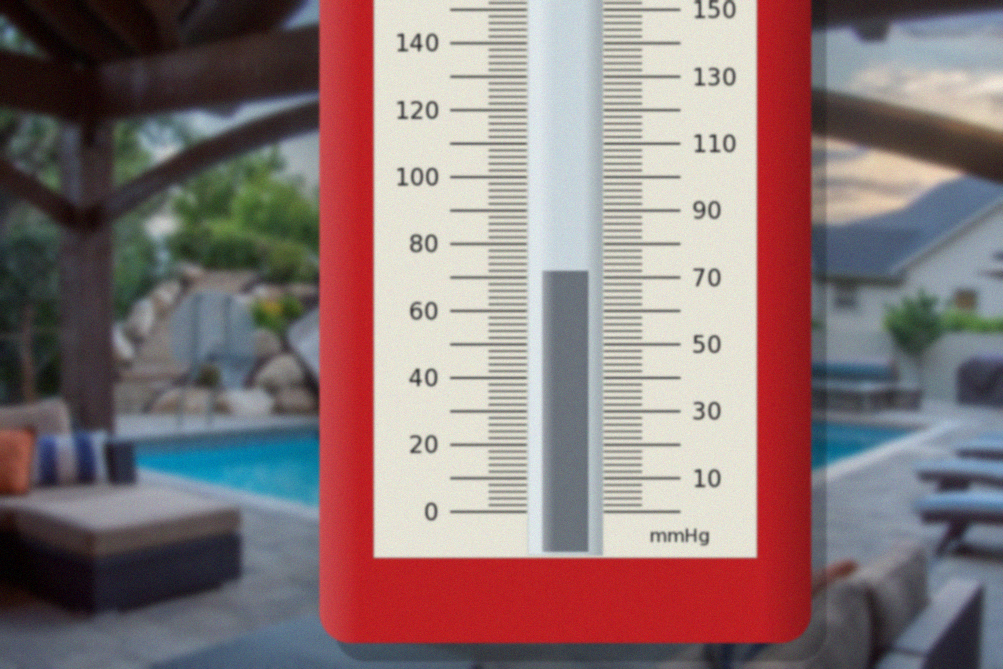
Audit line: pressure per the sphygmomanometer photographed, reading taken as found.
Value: 72 mmHg
